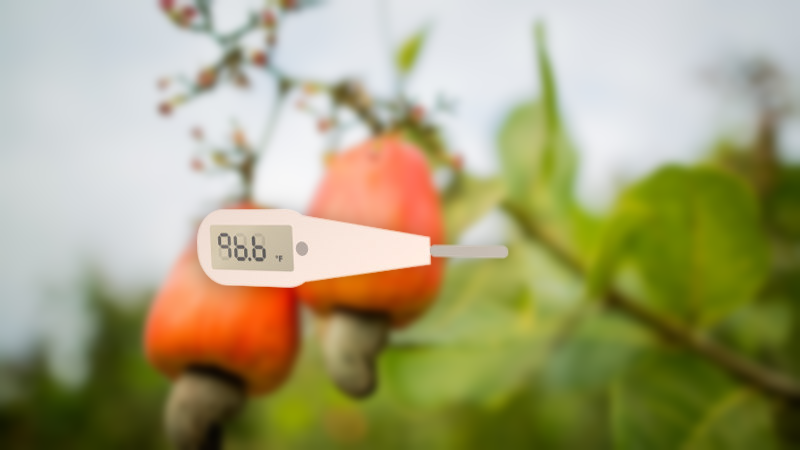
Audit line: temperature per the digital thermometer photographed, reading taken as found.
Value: 96.6 °F
